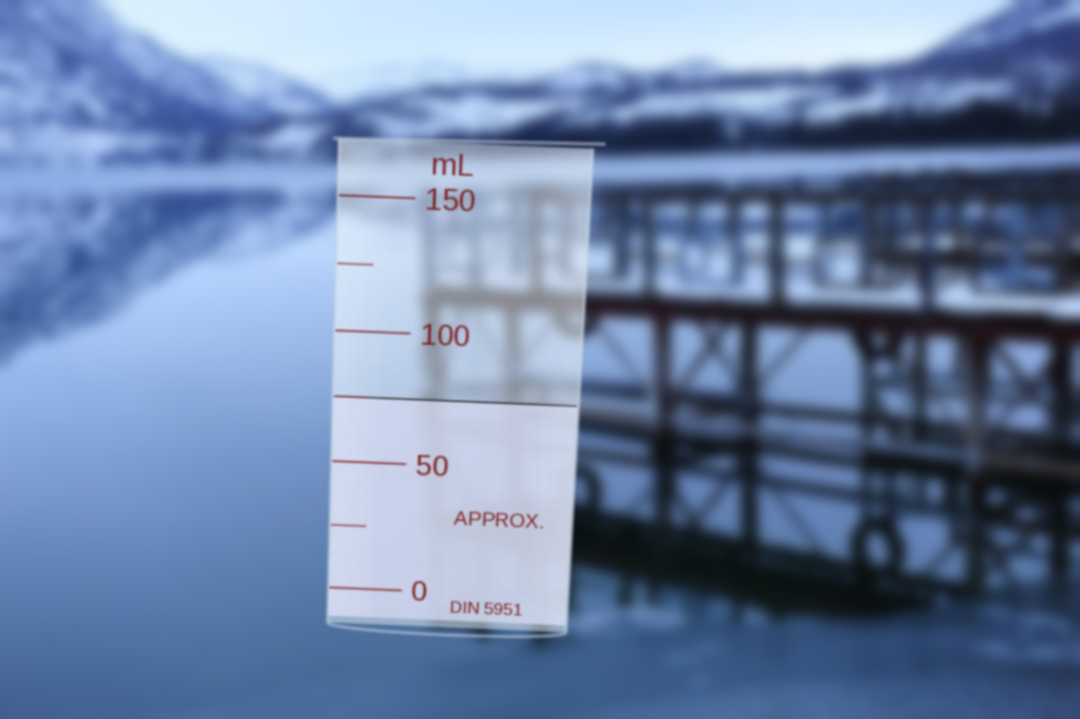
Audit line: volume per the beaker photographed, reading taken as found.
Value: 75 mL
